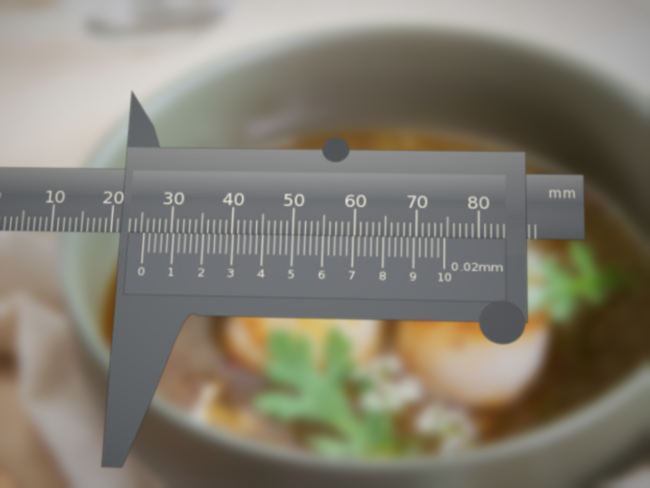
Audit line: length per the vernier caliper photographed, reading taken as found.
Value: 25.5 mm
